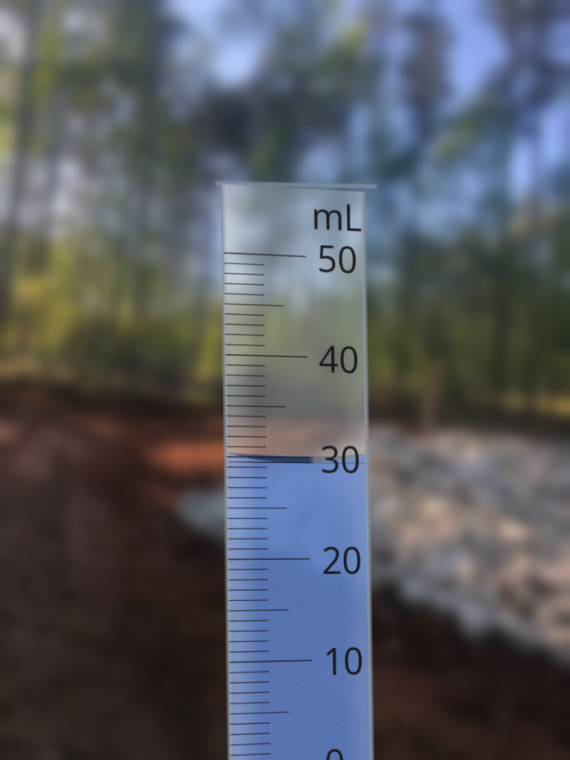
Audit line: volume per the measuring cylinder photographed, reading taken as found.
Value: 29.5 mL
